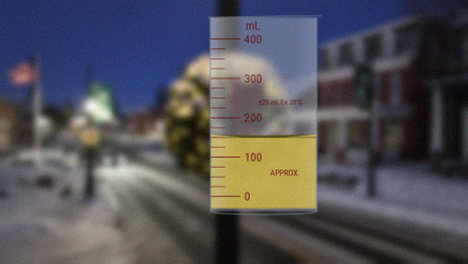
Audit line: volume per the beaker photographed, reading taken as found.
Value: 150 mL
